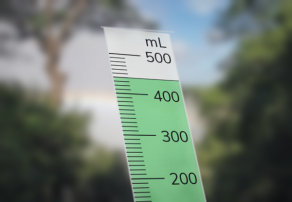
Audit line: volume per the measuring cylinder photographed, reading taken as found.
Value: 440 mL
